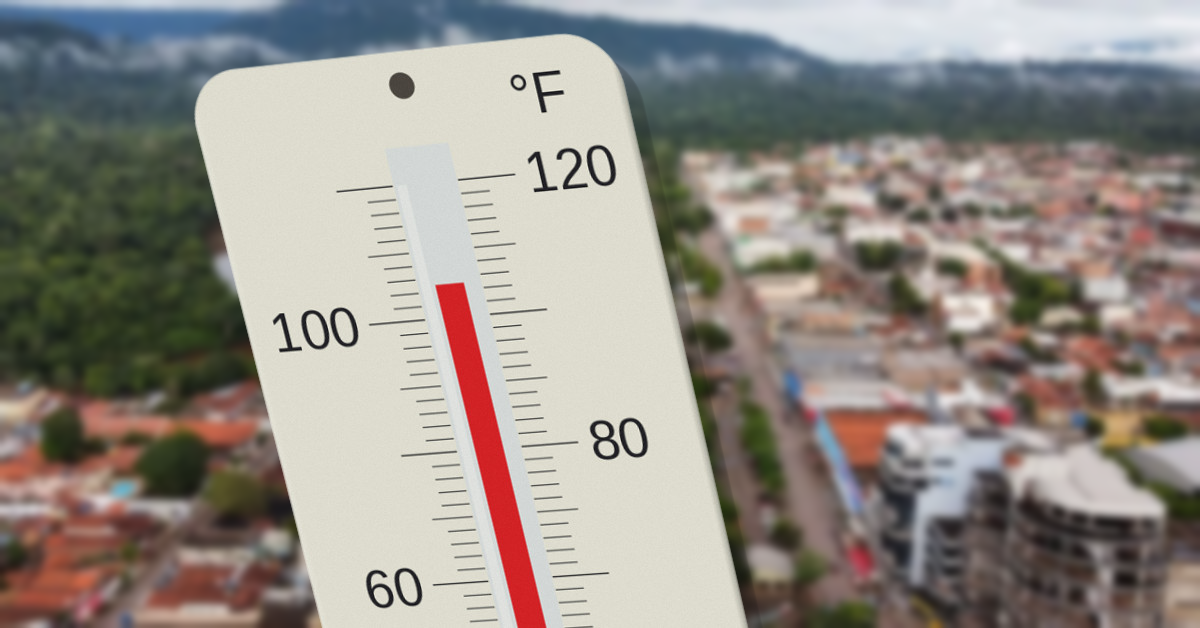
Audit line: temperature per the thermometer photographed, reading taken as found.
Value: 105 °F
